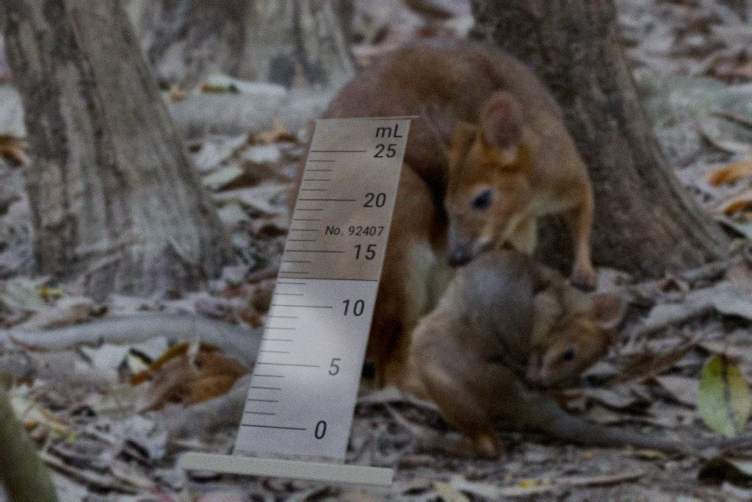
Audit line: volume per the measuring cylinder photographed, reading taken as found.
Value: 12.5 mL
